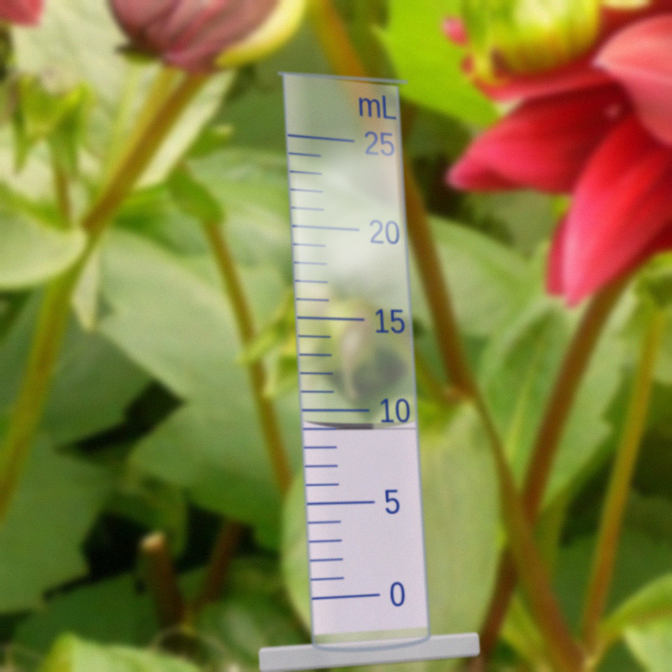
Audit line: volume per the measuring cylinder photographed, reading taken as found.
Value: 9 mL
